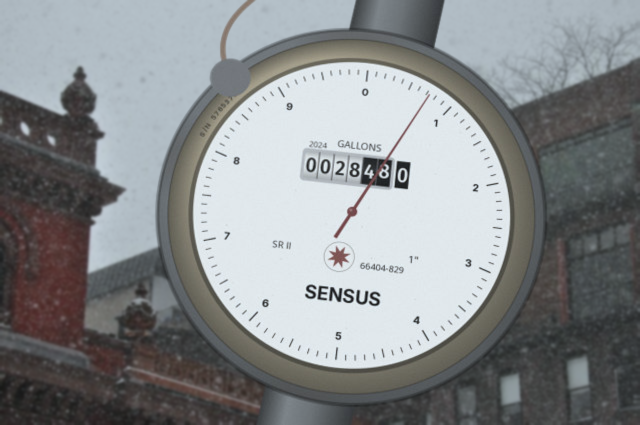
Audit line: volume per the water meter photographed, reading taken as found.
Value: 28480.7 gal
